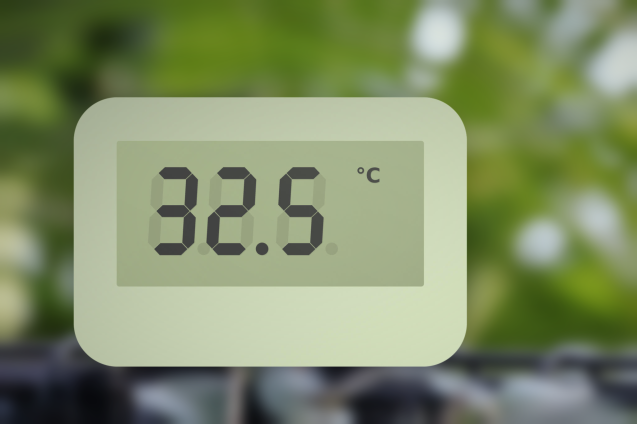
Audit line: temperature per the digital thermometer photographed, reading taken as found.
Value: 32.5 °C
